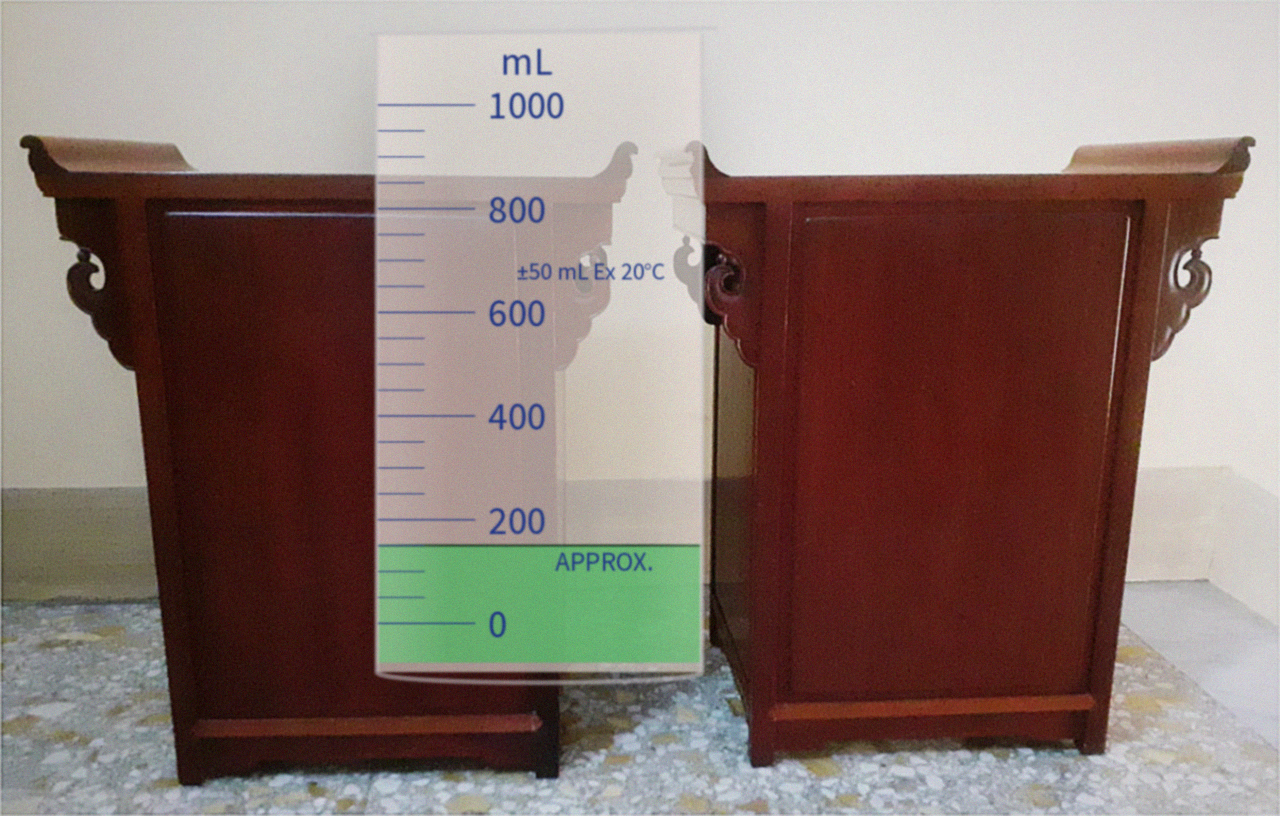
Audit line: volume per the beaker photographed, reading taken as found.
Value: 150 mL
